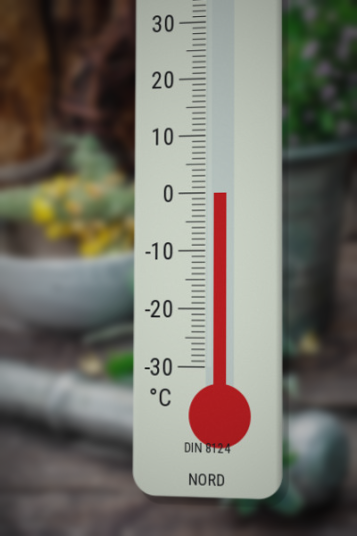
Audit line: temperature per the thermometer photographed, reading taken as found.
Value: 0 °C
